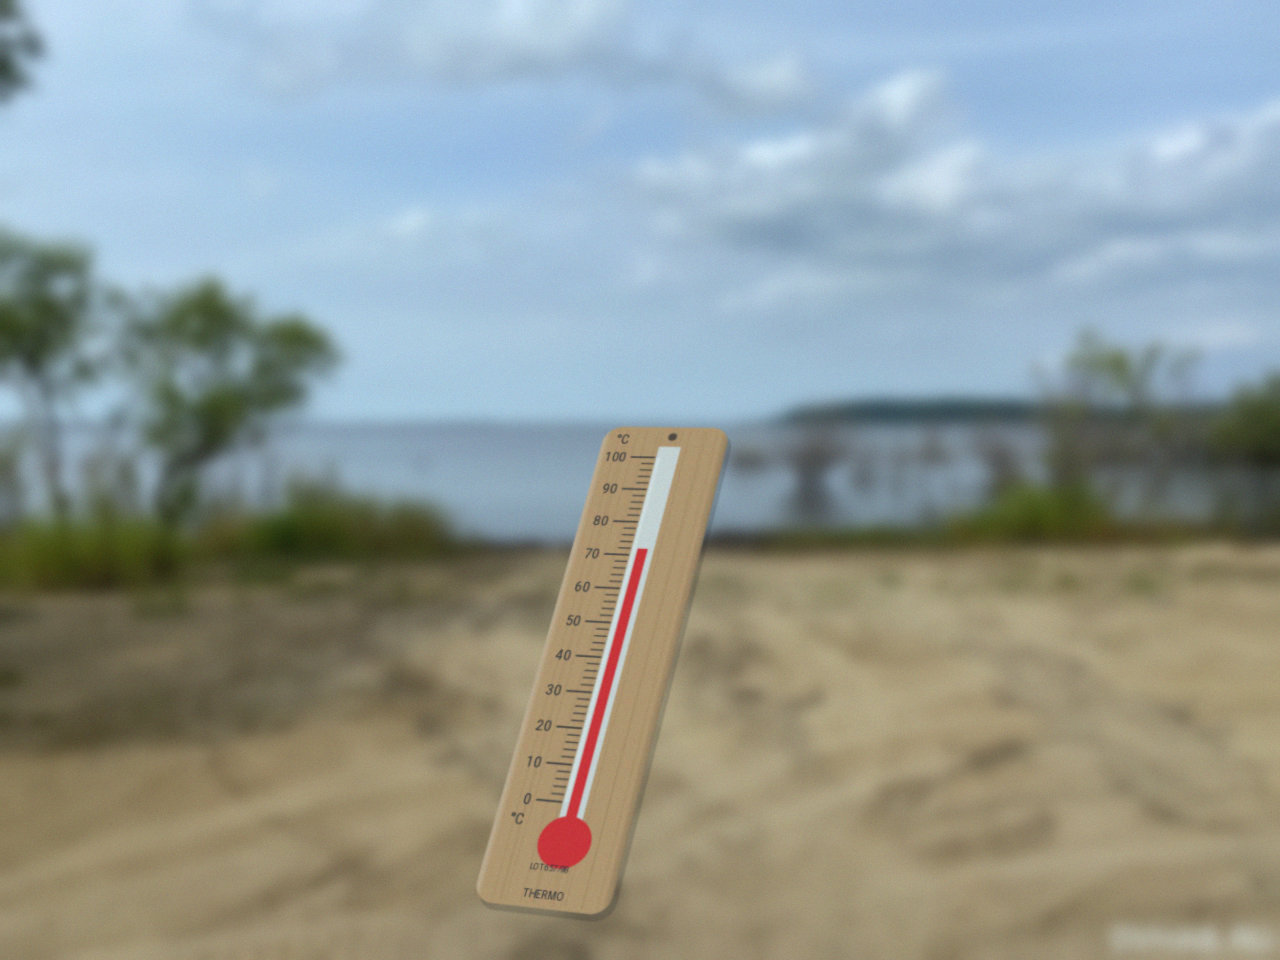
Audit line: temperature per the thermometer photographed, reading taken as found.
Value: 72 °C
